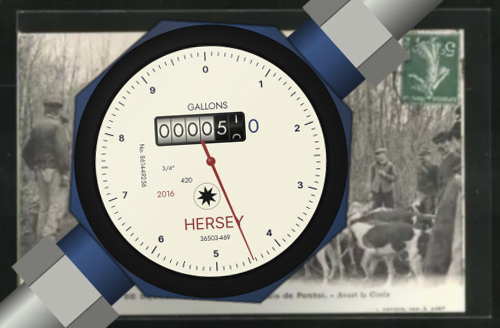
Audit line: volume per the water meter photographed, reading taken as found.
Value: 514.4 gal
